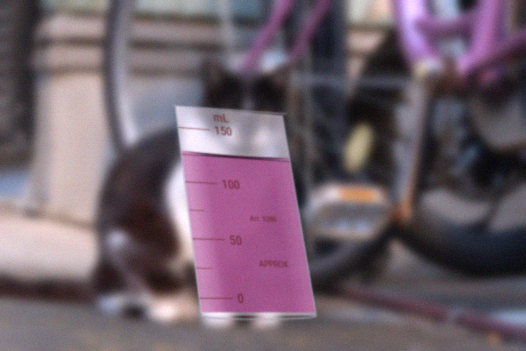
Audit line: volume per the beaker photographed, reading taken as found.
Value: 125 mL
